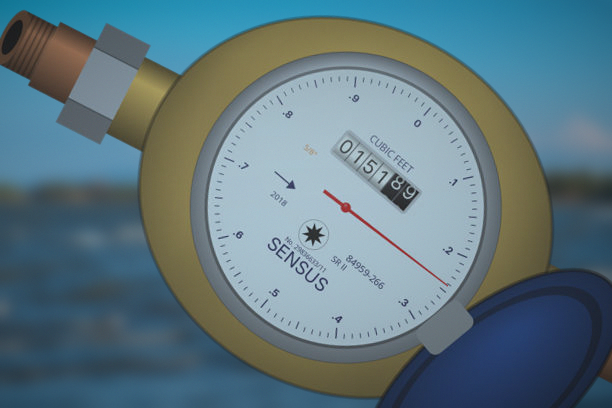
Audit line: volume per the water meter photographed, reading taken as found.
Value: 15189.24 ft³
